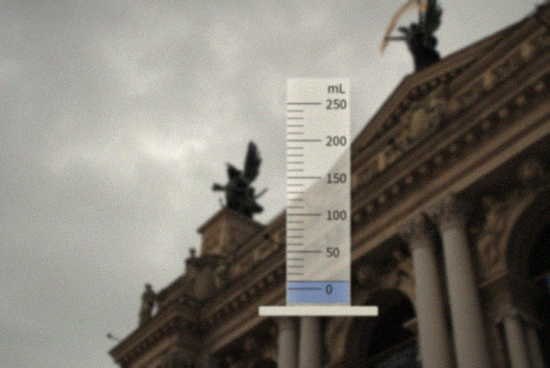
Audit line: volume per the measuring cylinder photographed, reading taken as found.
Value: 10 mL
